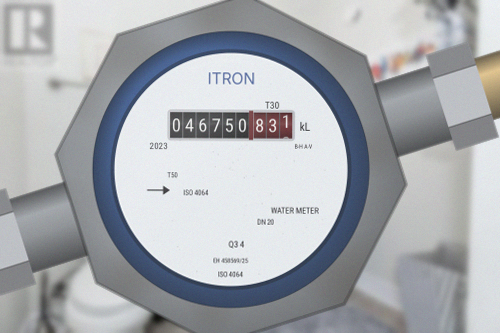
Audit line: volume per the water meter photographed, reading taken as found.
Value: 46750.831 kL
